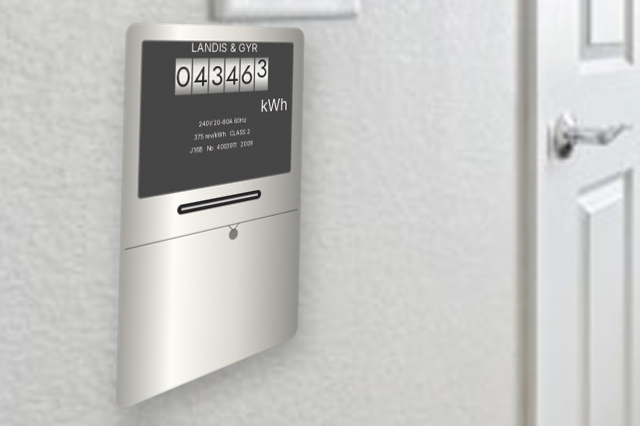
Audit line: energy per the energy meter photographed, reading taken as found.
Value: 43463 kWh
